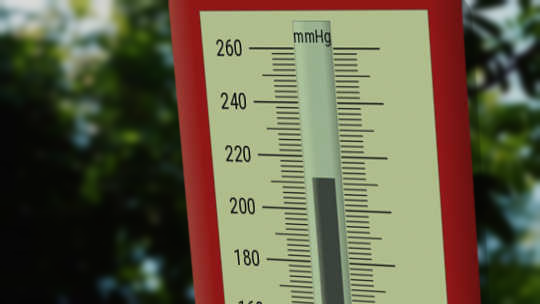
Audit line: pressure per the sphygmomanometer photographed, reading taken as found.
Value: 212 mmHg
